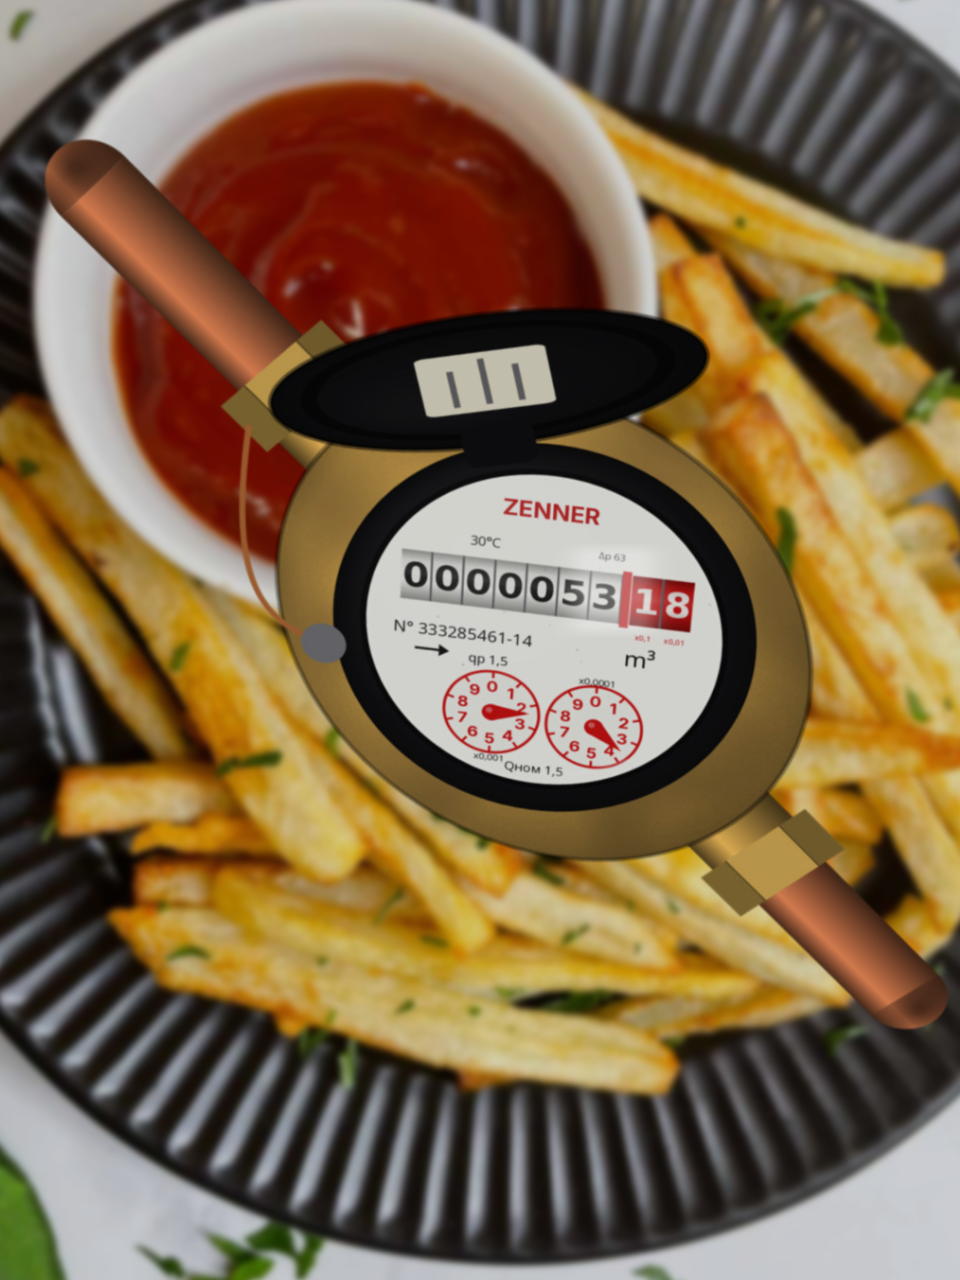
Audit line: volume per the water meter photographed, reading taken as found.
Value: 53.1823 m³
